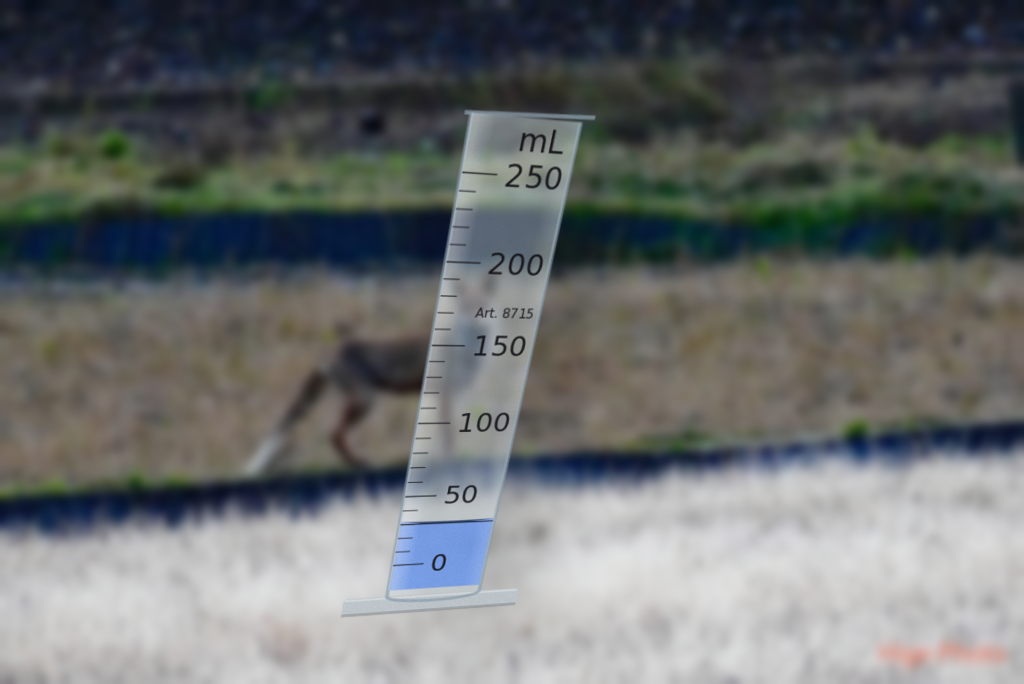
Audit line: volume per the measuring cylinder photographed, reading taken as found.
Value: 30 mL
